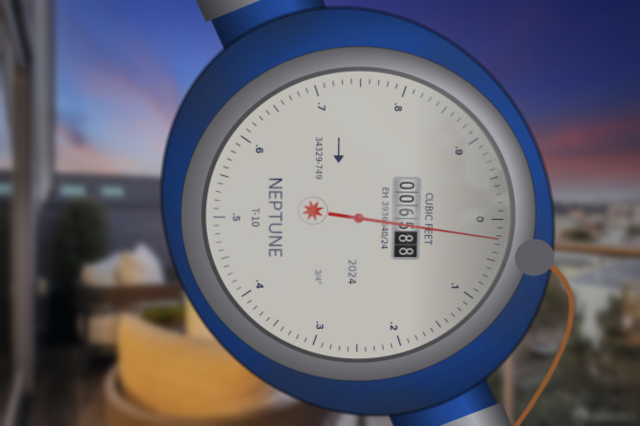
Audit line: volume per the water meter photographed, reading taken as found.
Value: 6588.02 ft³
